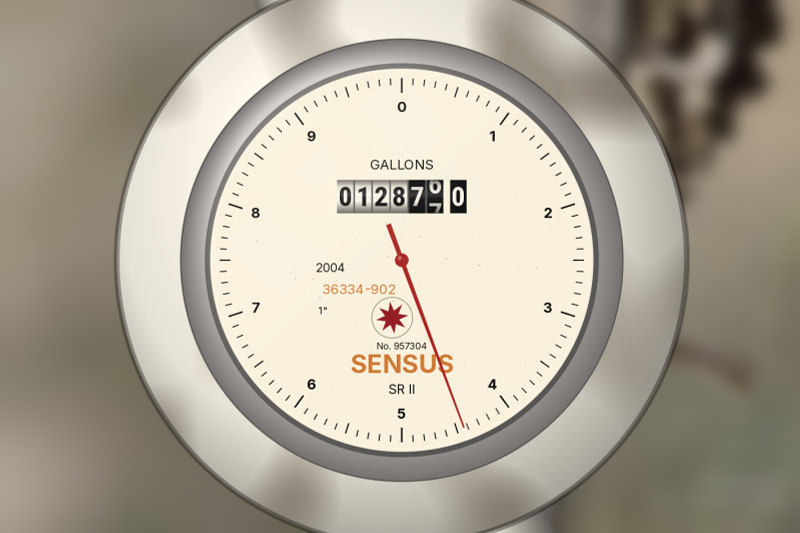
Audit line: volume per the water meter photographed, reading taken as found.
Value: 128764.4 gal
